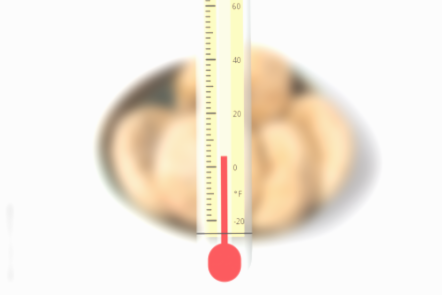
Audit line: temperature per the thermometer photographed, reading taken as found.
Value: 4 °F
